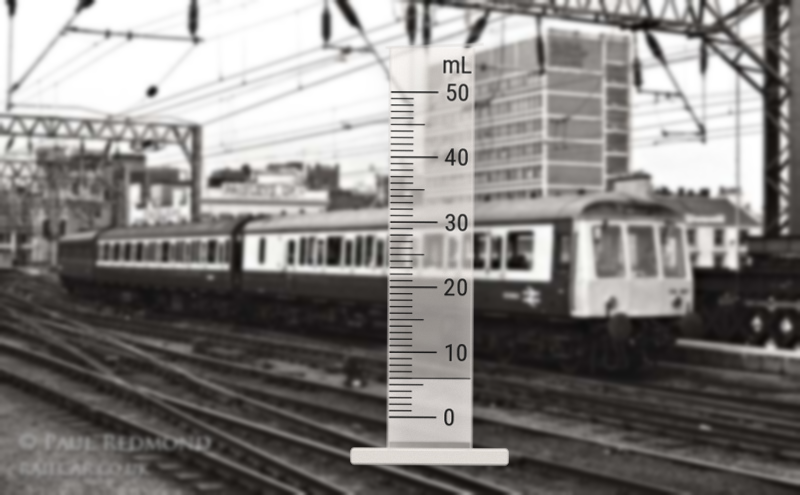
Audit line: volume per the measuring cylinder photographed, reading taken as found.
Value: 6 mL
